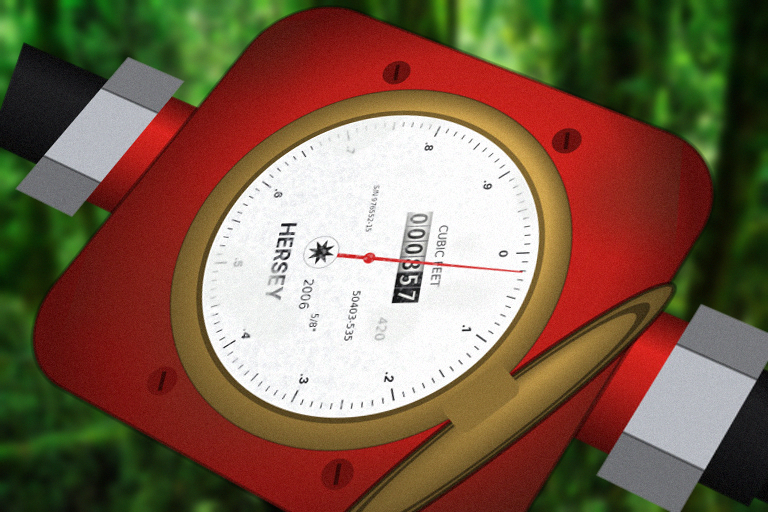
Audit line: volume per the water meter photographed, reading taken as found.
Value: 857.02 ft³
